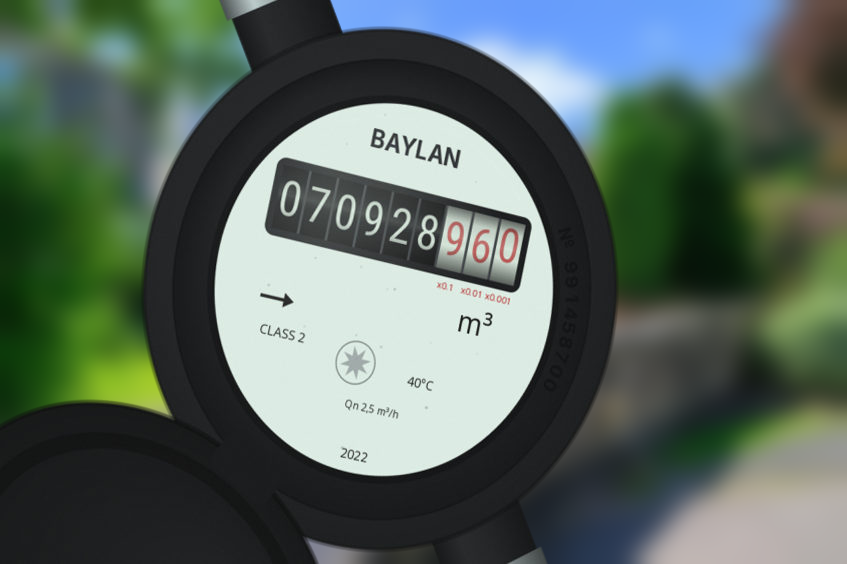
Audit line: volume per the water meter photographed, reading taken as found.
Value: 70928.960 m³
